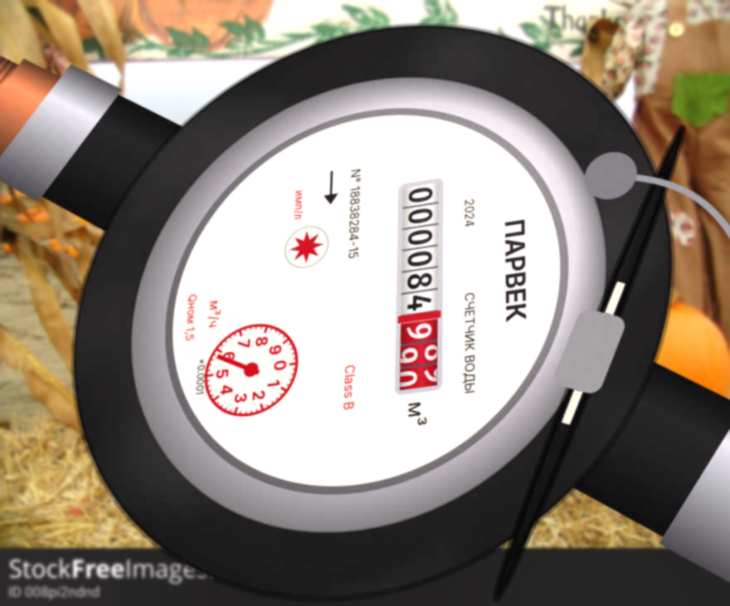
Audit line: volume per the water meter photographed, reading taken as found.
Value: 84.9895 m³
